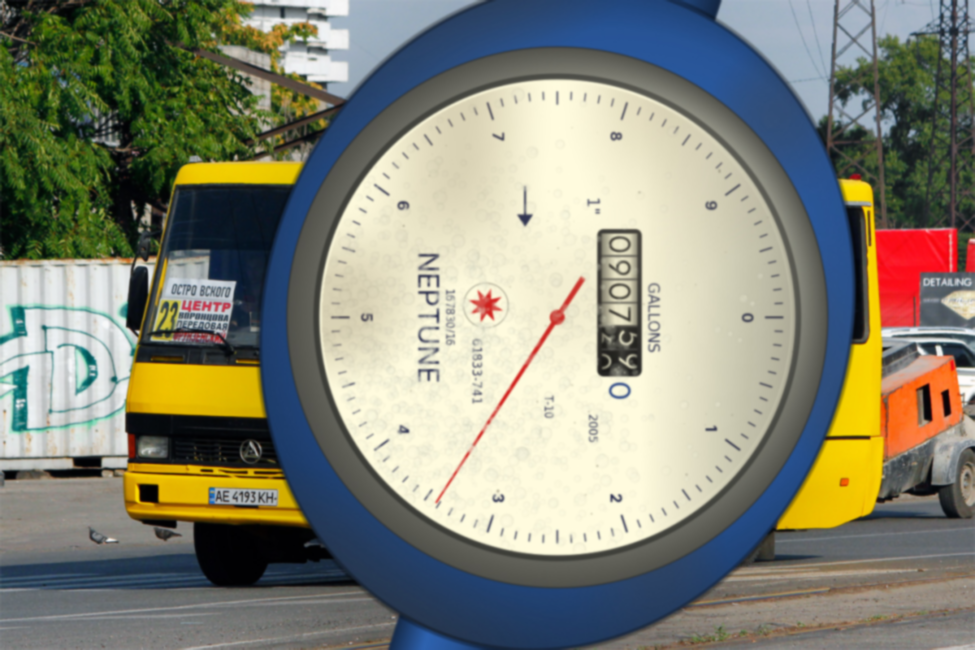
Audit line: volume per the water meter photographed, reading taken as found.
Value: 907593.4 gal
